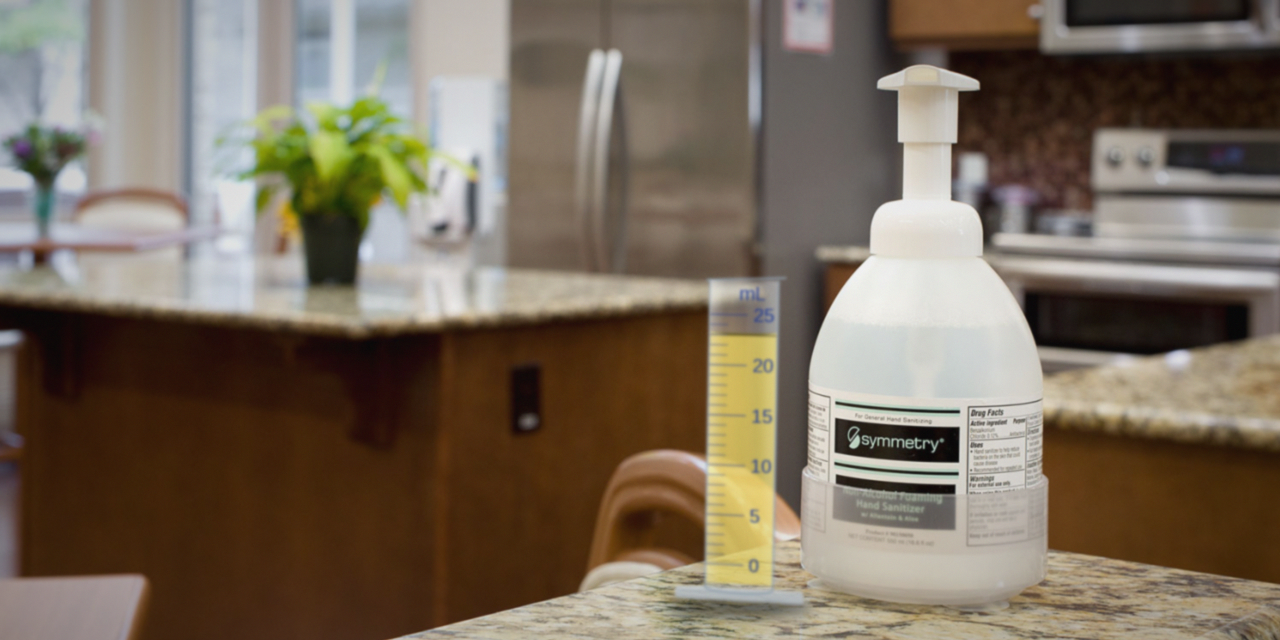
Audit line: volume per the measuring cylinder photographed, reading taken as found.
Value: 23 mL
